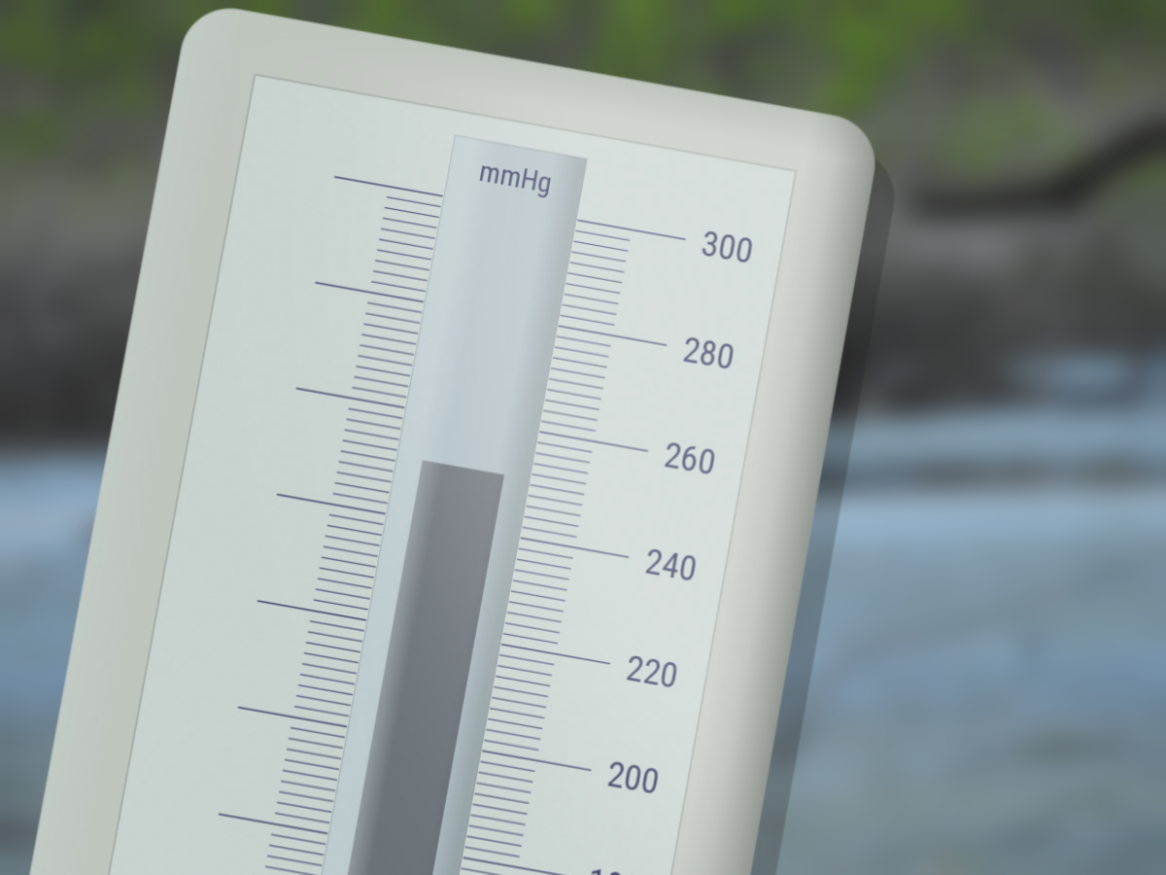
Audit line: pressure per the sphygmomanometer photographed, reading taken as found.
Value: 251 mmHg
